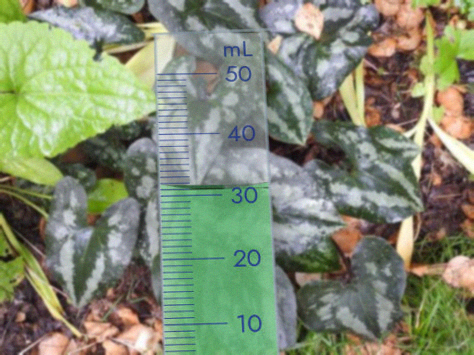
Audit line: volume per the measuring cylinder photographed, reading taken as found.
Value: 31 mL
